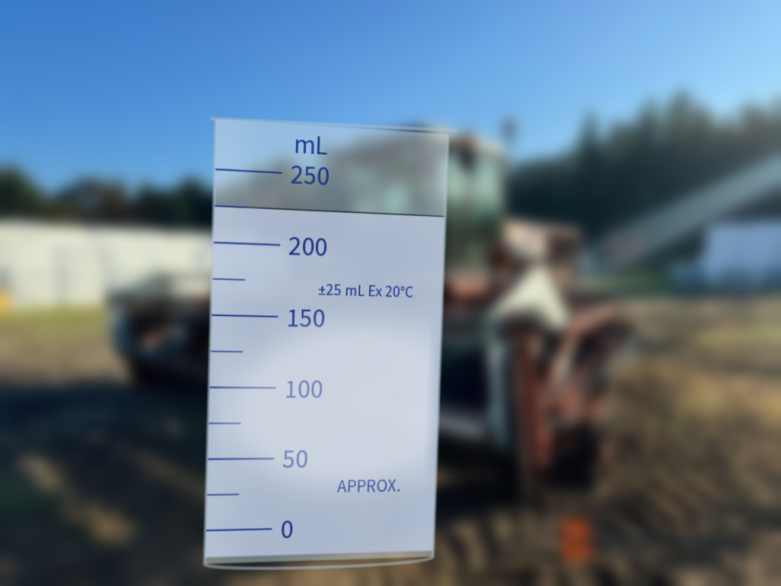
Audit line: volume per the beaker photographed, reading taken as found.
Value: 225 mL
